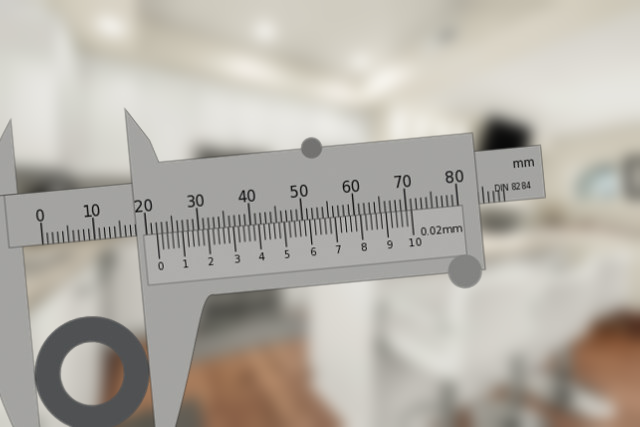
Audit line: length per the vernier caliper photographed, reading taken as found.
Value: 22.0 mm
